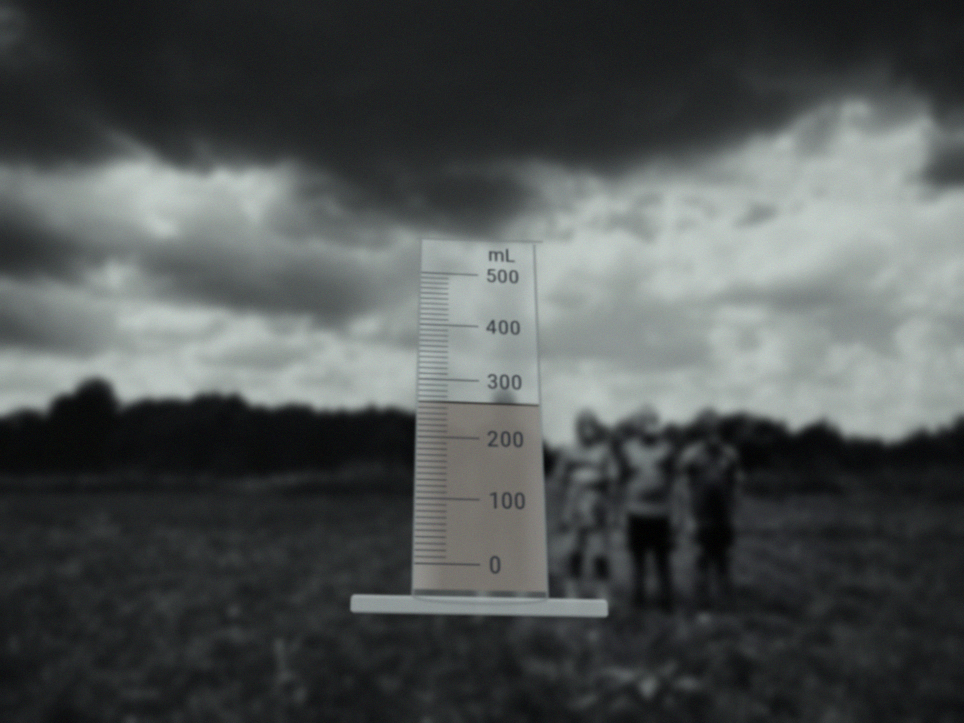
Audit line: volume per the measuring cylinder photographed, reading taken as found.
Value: 260 mL
